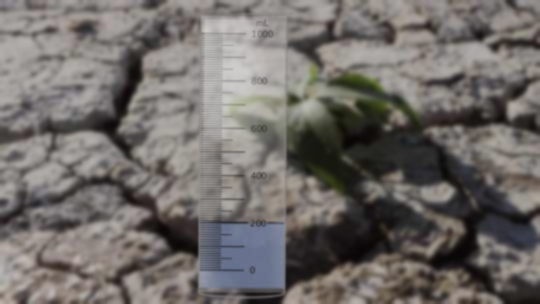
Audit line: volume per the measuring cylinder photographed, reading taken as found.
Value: 200 mL
